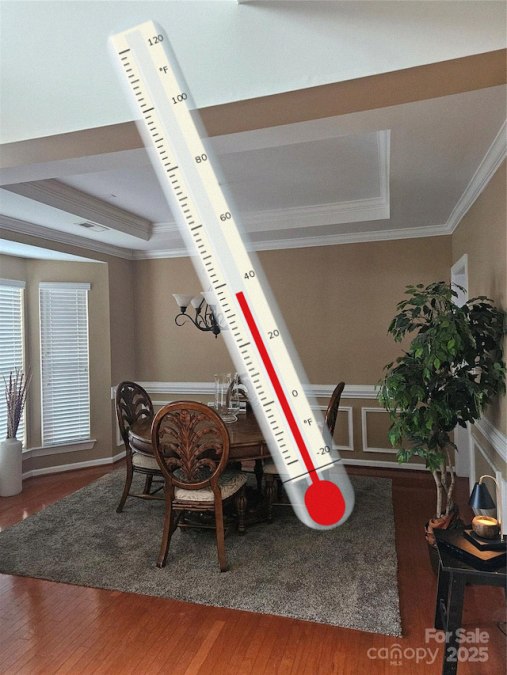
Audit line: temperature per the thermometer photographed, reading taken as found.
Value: 36 °F
